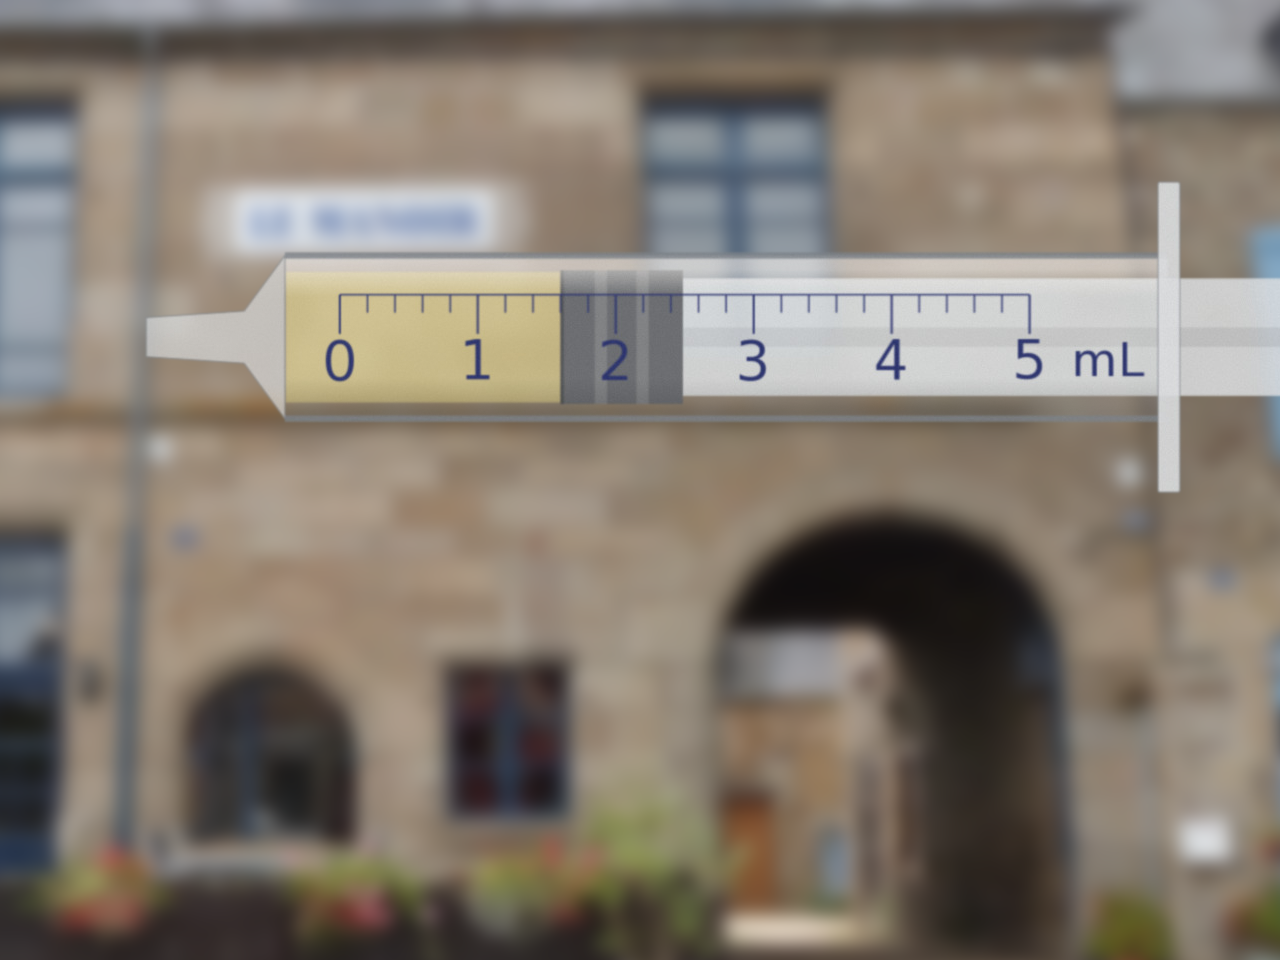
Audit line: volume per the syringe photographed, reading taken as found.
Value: 1.6 mL
